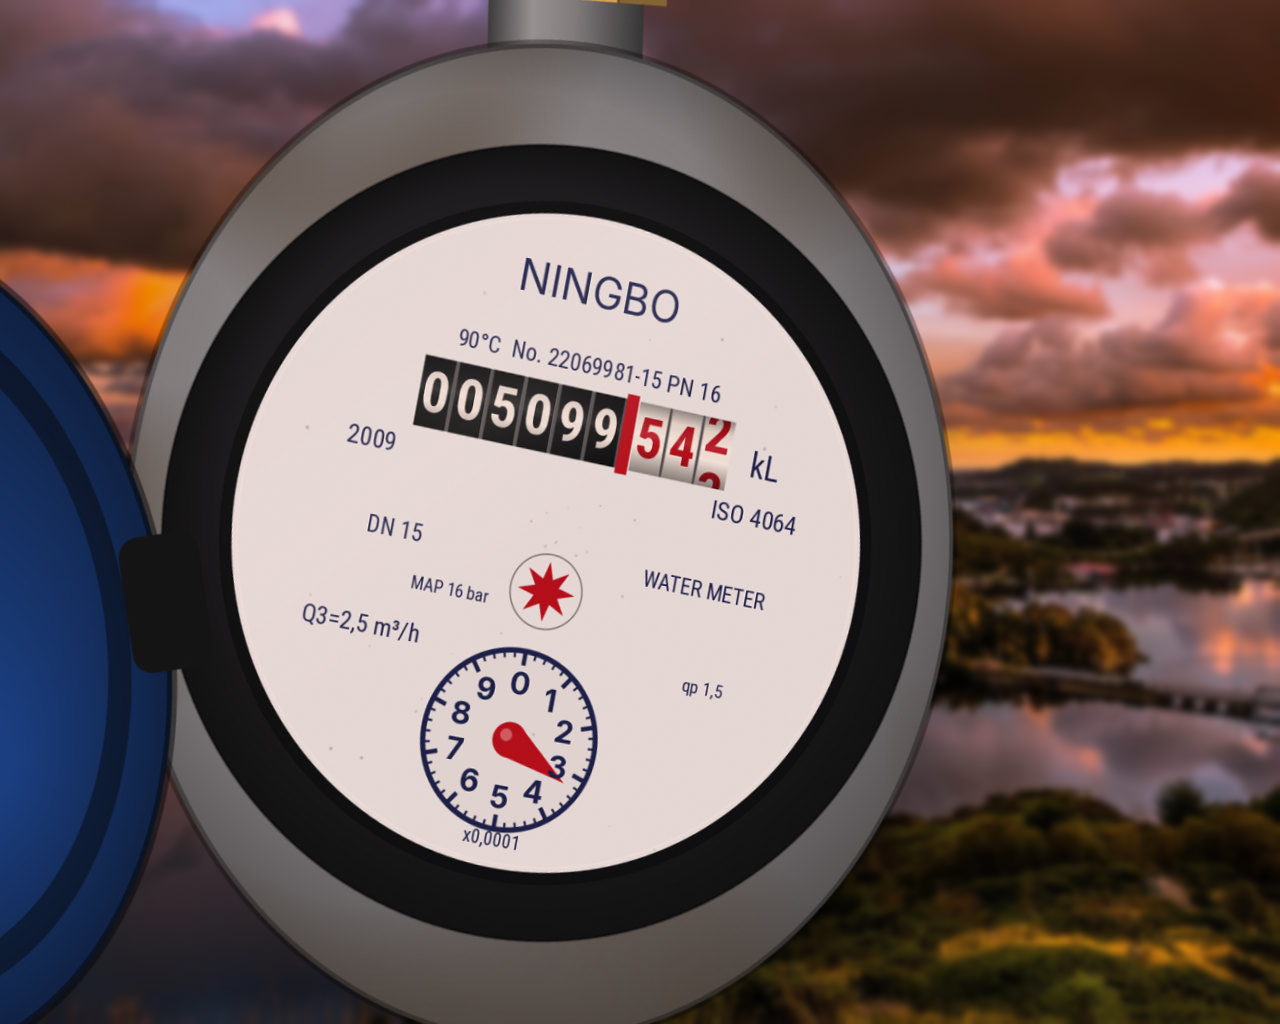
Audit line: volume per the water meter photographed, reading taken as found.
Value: 5099.5423 kL
